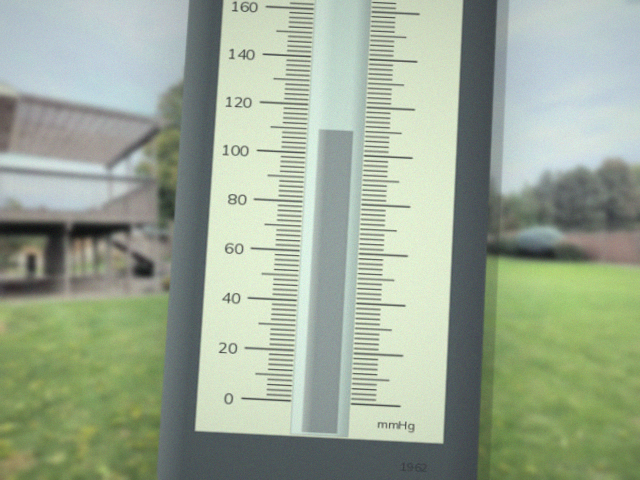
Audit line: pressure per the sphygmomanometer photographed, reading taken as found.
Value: 110 mmHg
